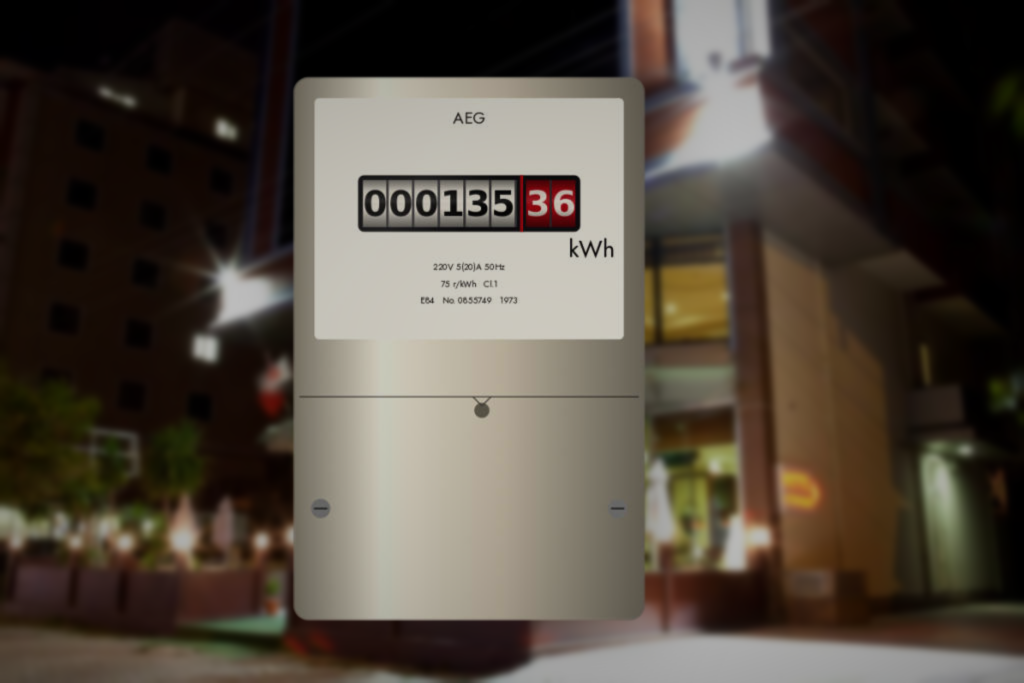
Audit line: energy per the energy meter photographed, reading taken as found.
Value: 135.36 kWh
